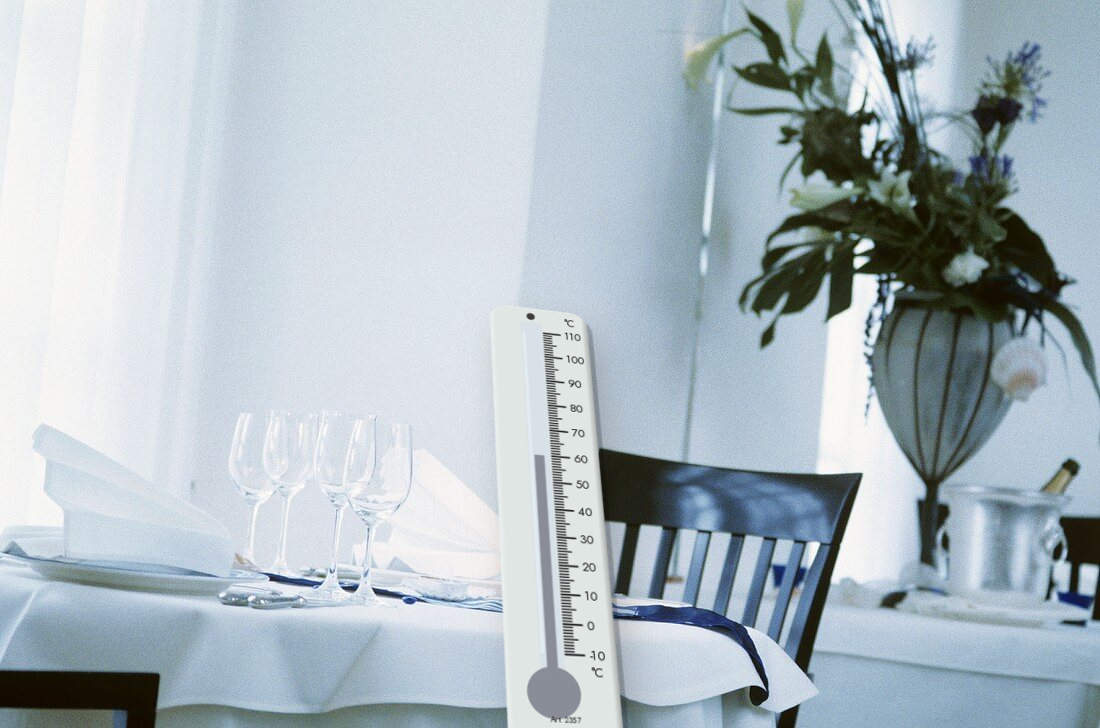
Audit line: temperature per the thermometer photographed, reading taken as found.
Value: 60 °C
